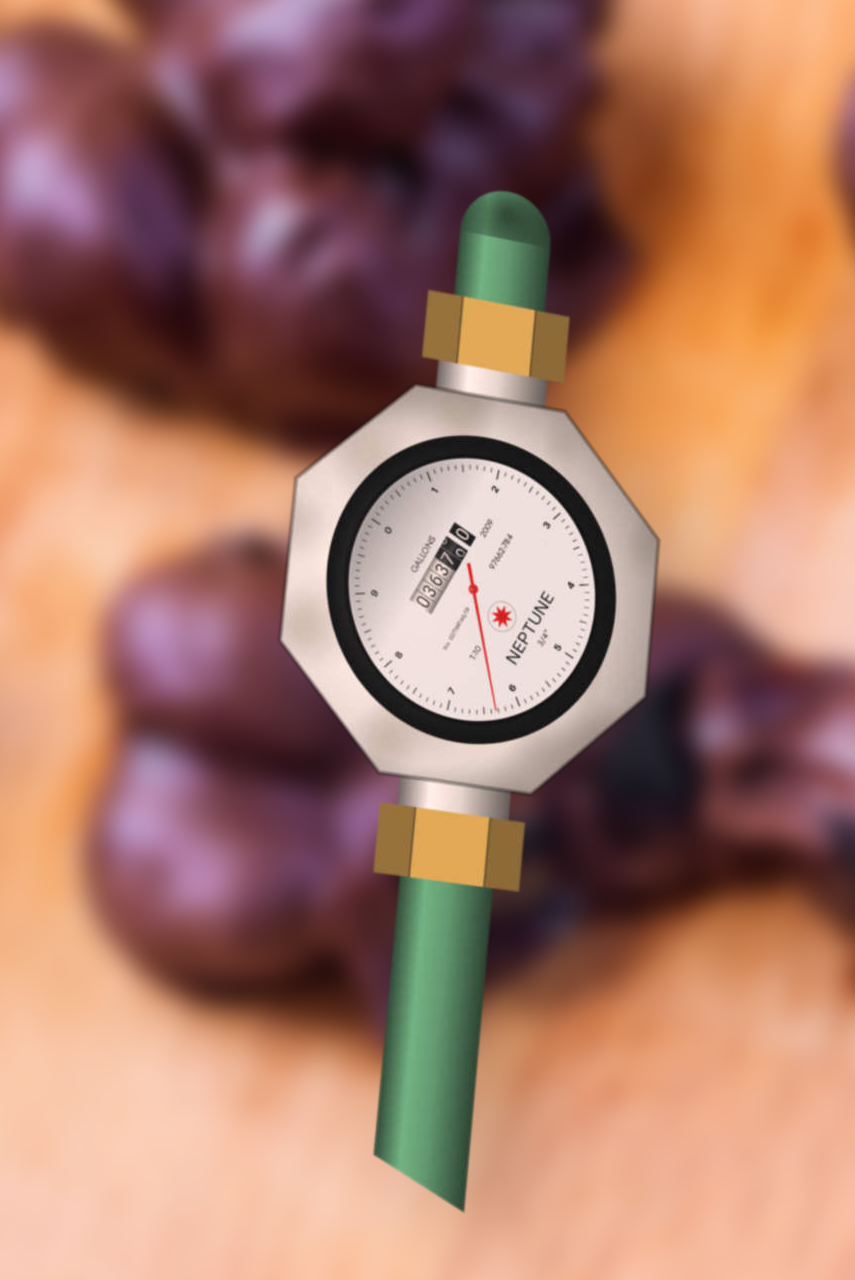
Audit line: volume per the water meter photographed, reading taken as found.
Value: 363786.3 gal
